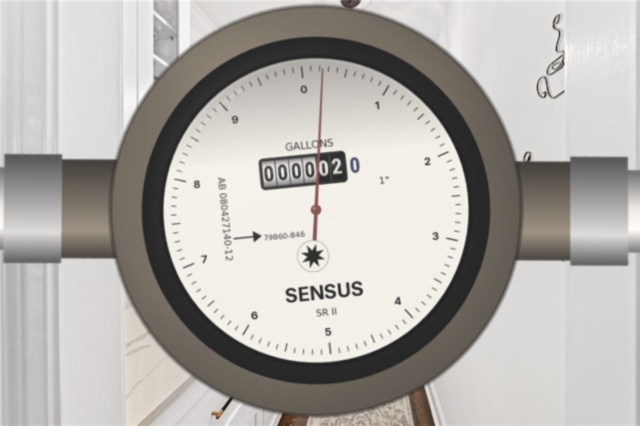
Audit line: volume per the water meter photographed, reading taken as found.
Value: 20.2 gal
